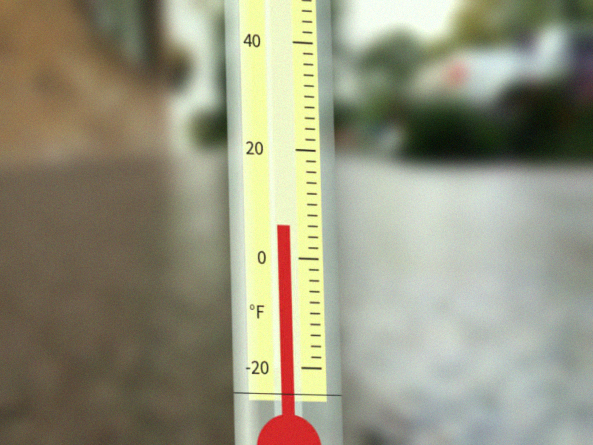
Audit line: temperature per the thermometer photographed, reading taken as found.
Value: 6 °F
